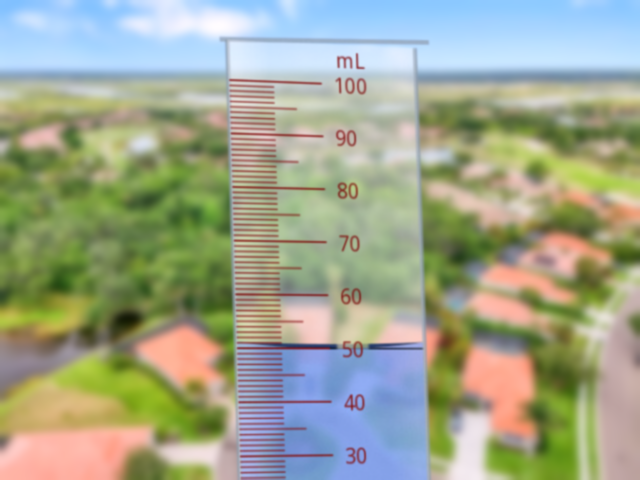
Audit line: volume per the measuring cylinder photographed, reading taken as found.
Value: 50 mL
